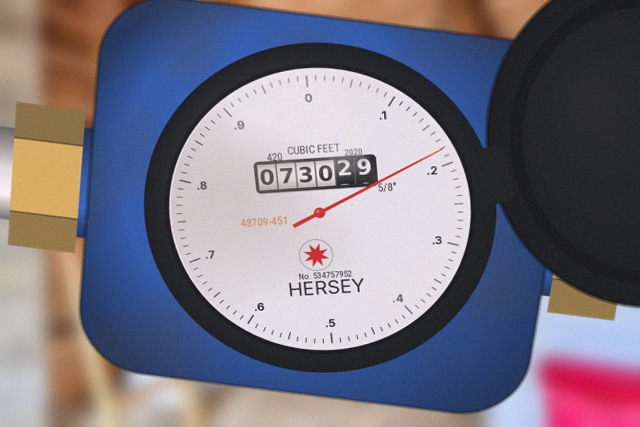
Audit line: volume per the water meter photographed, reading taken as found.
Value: 73029.18 ft³
